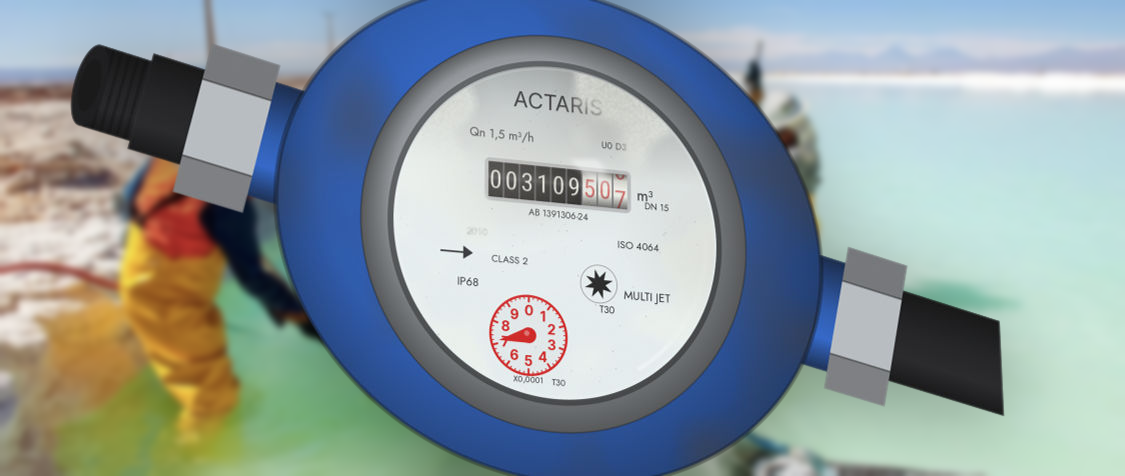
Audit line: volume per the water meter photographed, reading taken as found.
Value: 3109.5067 m³
